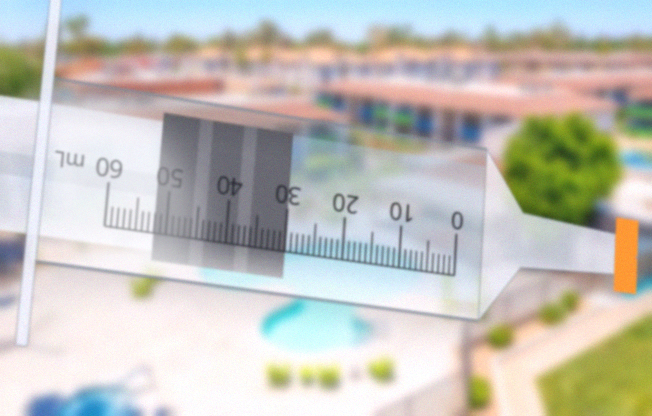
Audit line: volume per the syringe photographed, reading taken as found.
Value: 30 mL
